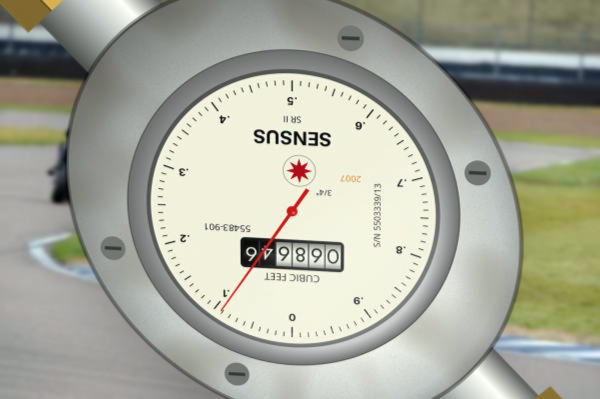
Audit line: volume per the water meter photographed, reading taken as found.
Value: 68646.09 ft³
